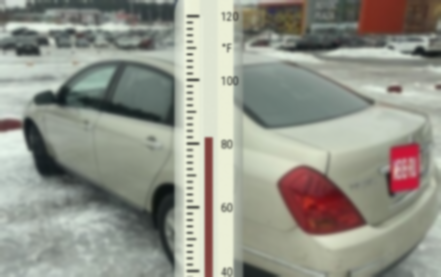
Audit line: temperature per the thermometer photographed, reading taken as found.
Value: 82 °F
